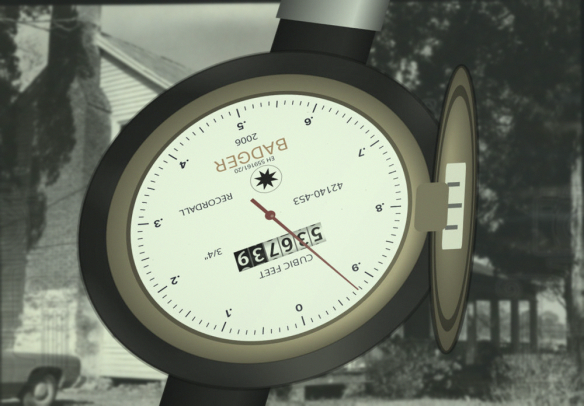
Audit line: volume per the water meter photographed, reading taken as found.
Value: 536738.92 ft³
